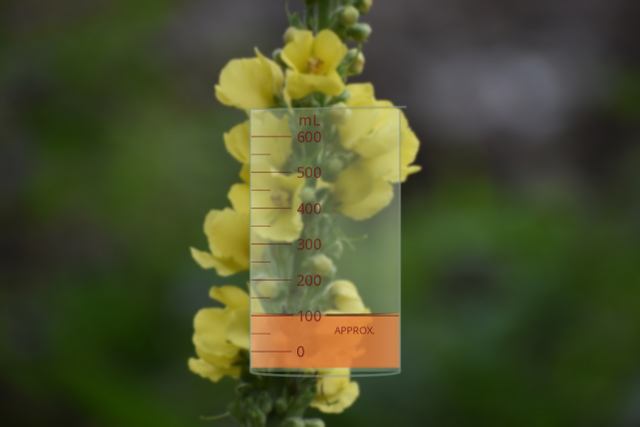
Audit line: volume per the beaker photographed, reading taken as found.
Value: 100 mL
